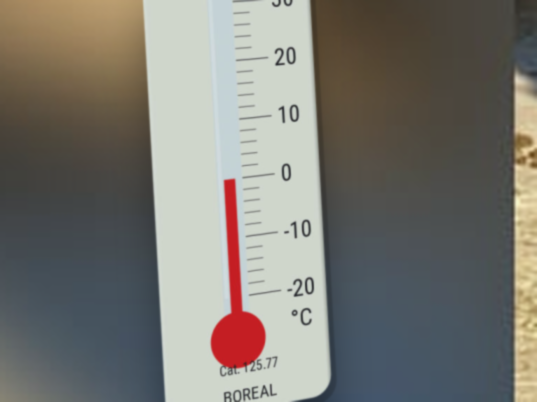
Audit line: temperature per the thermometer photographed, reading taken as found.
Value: 0 °C
